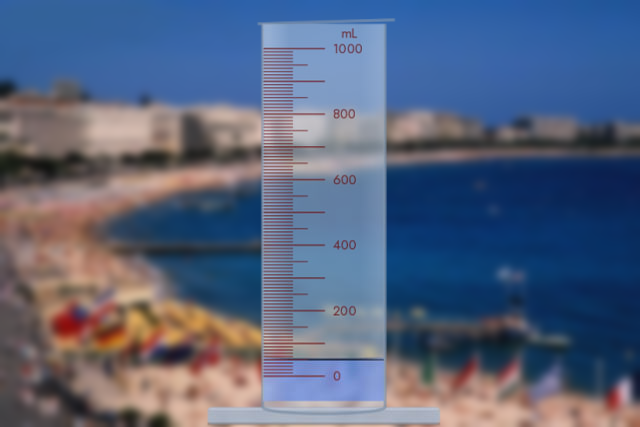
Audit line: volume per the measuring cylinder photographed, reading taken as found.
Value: 50 mL
